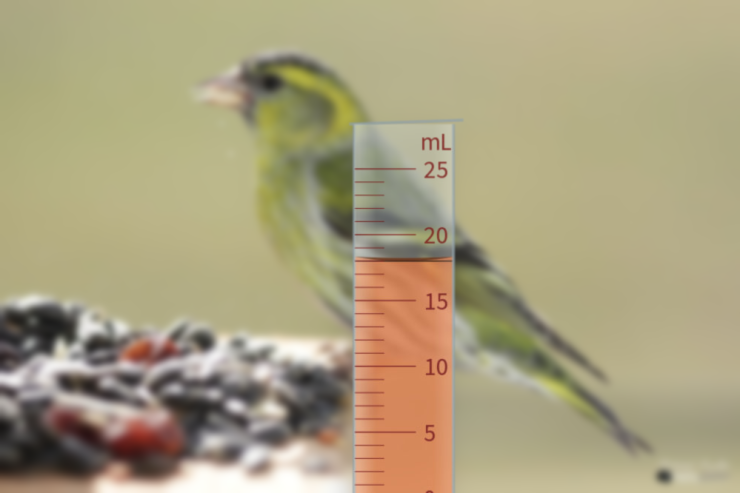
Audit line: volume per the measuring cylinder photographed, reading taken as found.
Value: 18 mL
